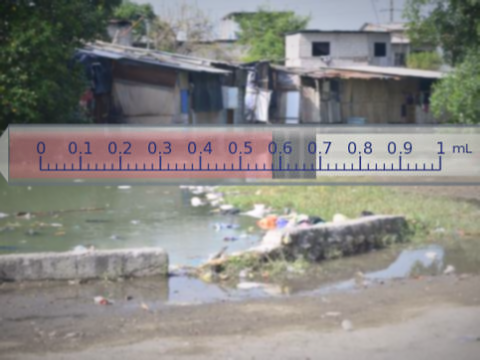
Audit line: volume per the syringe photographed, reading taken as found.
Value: 0.58 mL
